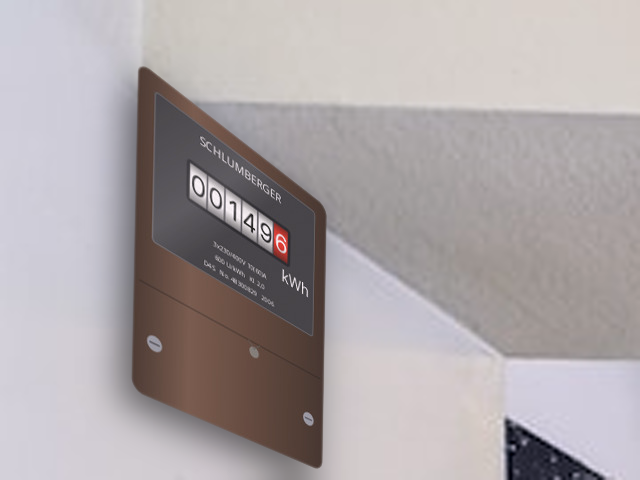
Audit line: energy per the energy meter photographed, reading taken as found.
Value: 149.6 kWh
